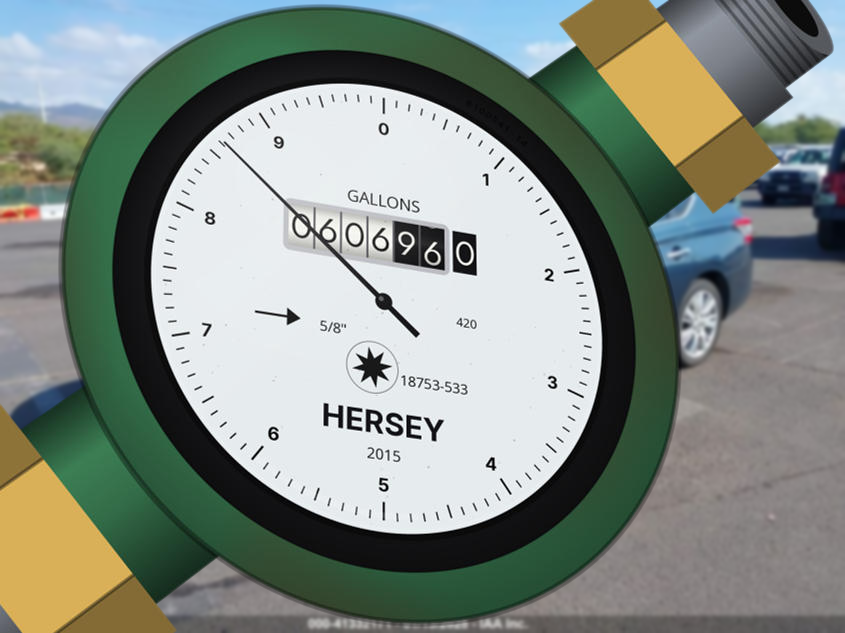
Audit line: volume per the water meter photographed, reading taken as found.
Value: 606958.6 gal
